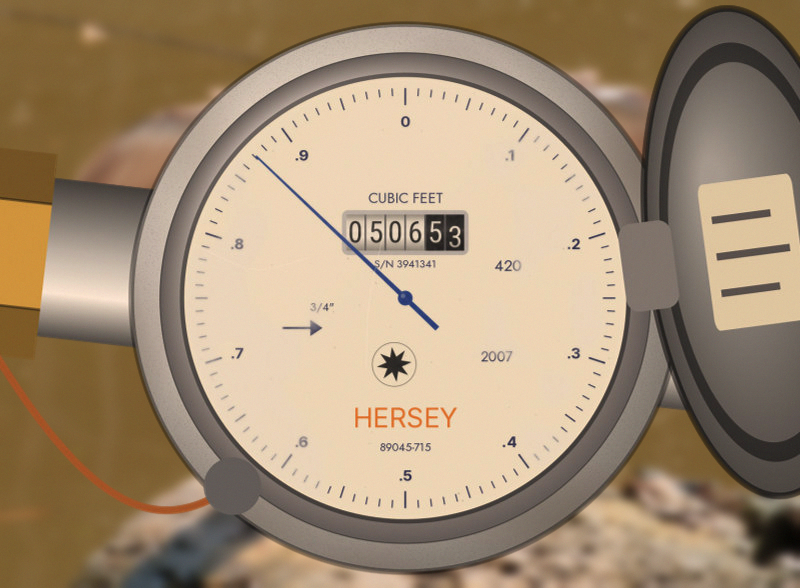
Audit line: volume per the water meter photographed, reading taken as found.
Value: 50652.87 ft³
